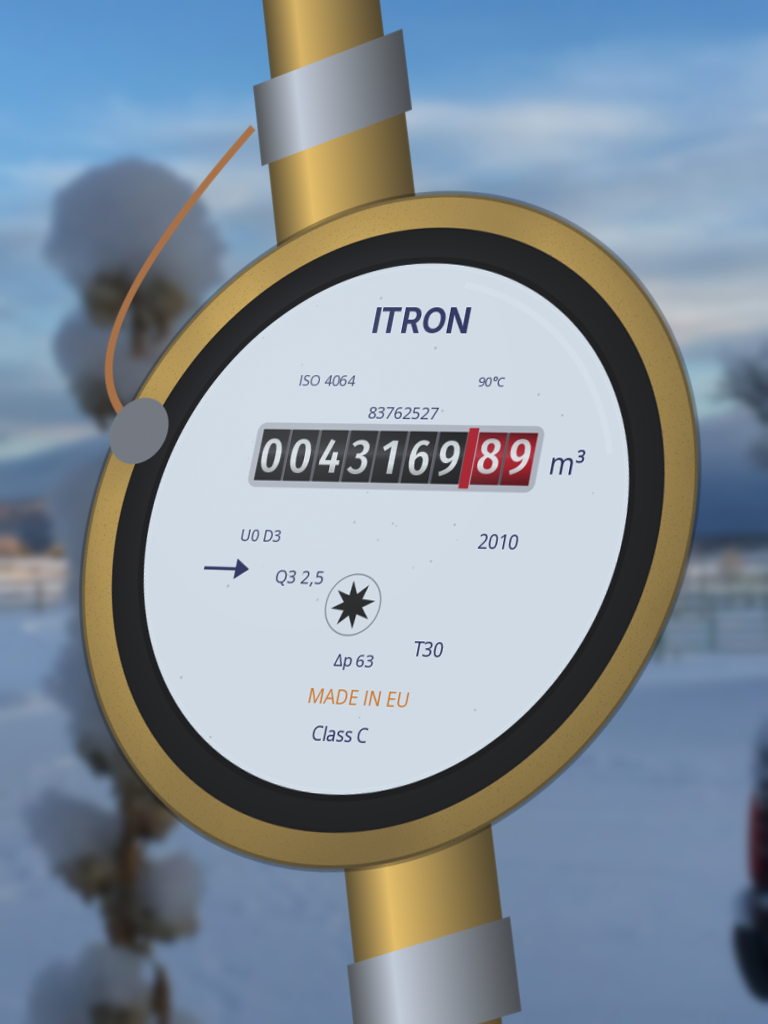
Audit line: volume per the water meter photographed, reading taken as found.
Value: 43169.89 m³
